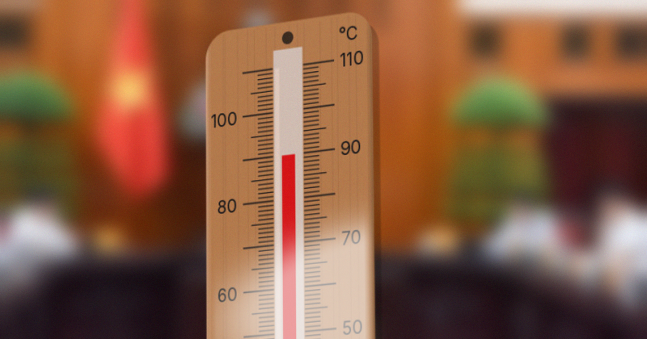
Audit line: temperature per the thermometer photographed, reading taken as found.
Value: 90 °C
